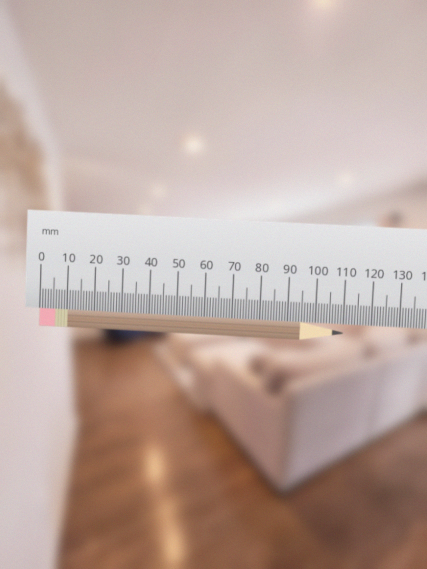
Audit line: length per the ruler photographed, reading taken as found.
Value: 110 mm
